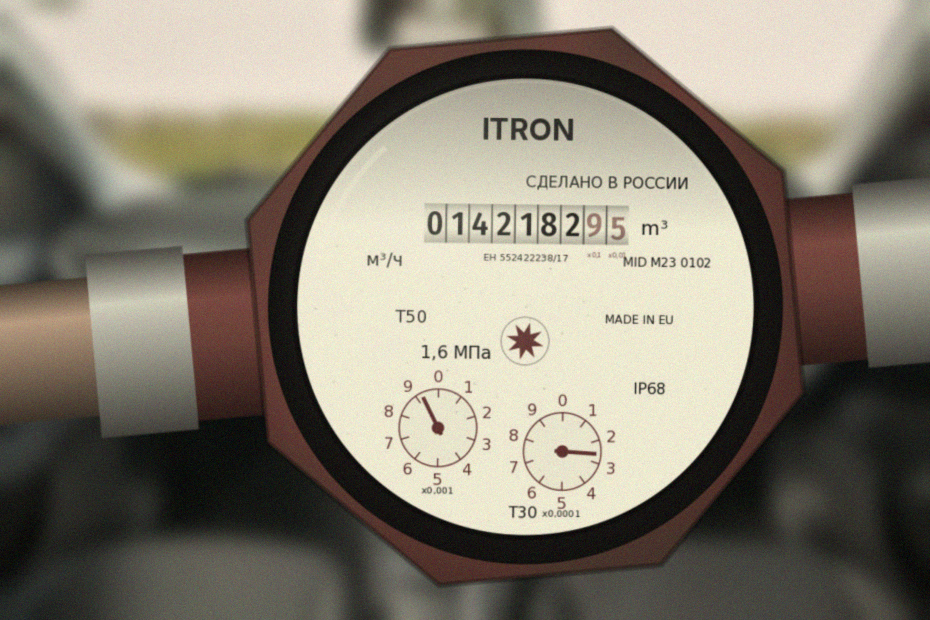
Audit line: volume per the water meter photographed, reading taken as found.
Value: 142182.9492 m³
